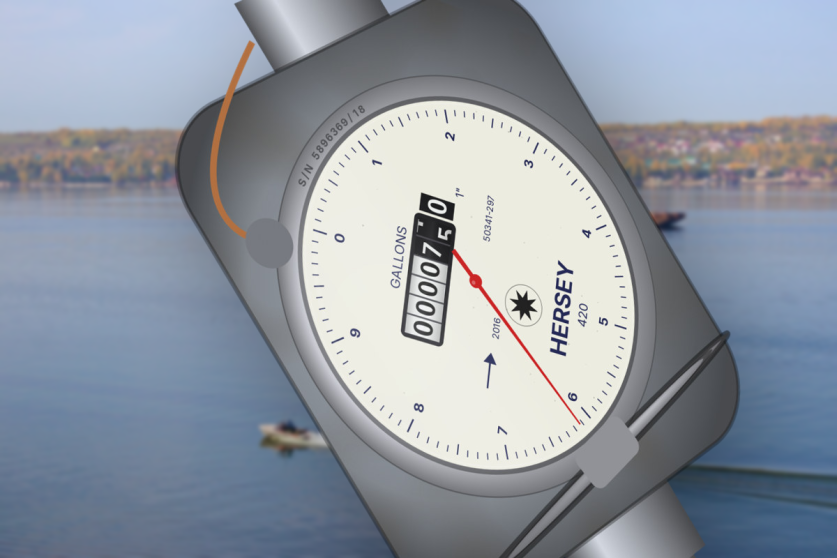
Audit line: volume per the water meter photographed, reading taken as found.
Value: 746.1 gal
